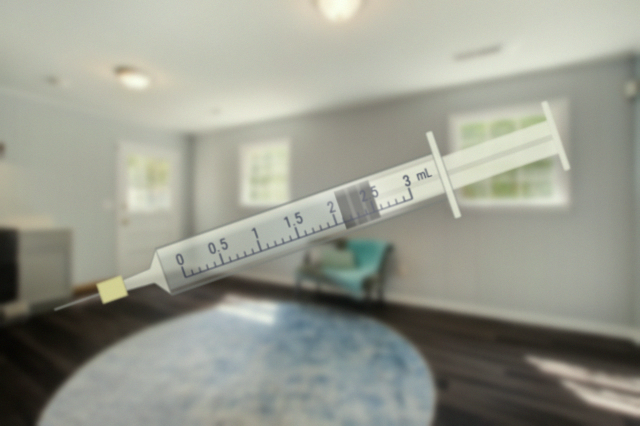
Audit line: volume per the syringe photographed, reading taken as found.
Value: 2.1 mL
